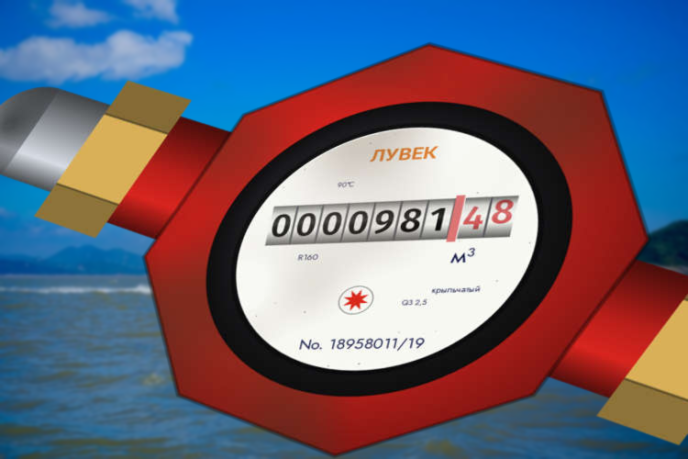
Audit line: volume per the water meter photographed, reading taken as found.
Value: 981.48 m³
